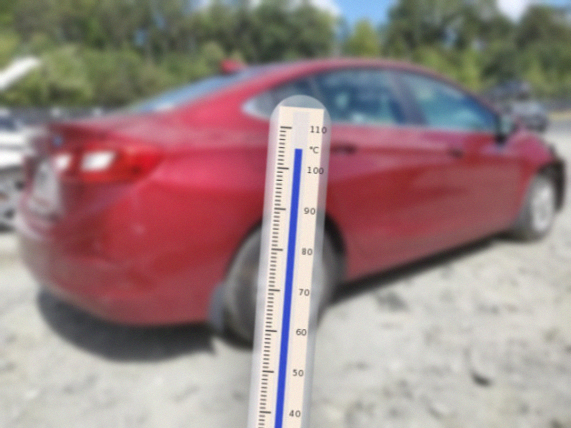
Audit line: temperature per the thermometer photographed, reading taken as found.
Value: 105 °C
